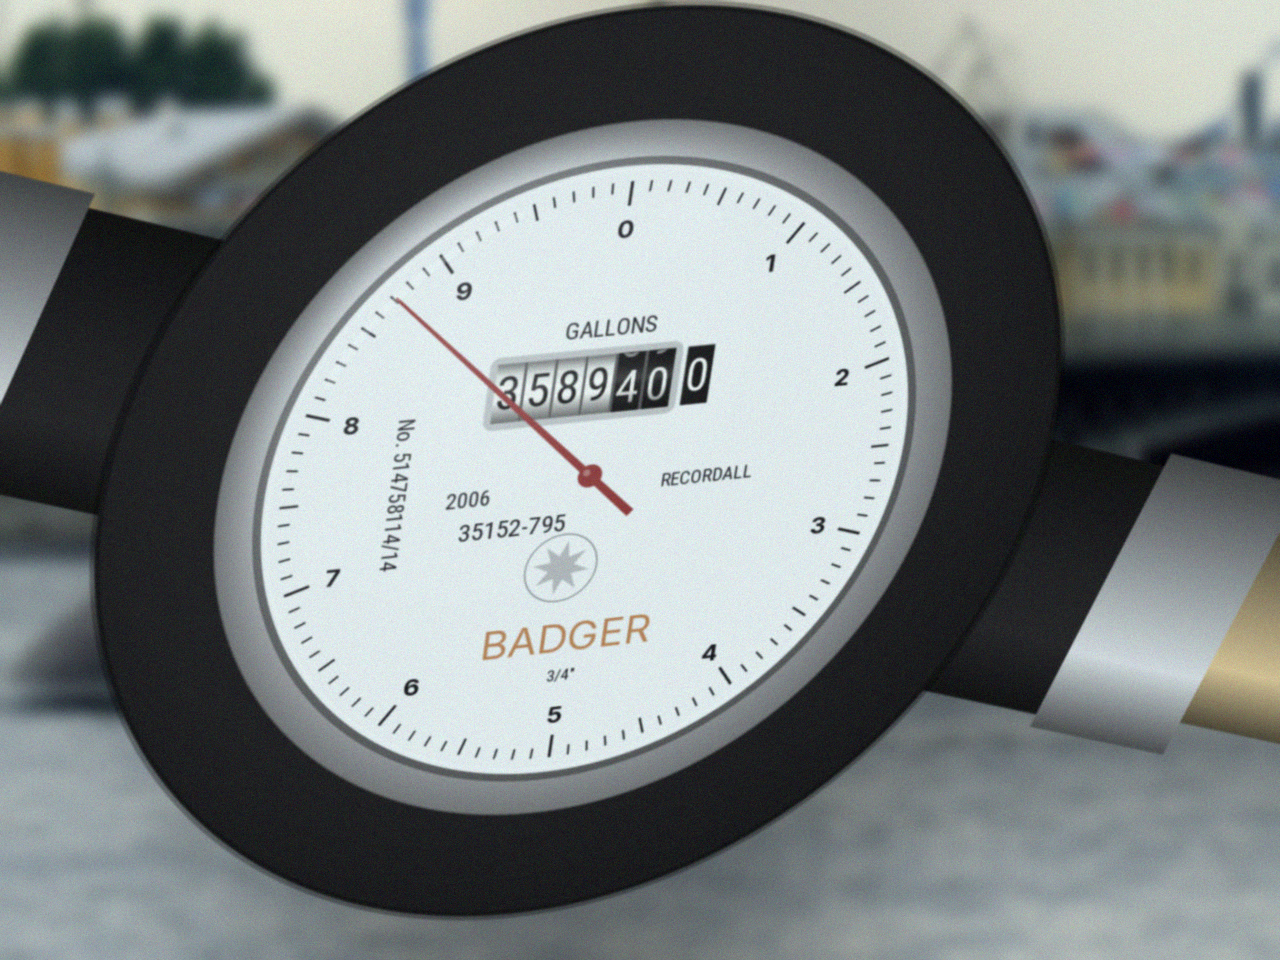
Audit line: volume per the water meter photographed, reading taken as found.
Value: 3589398.7 gal
